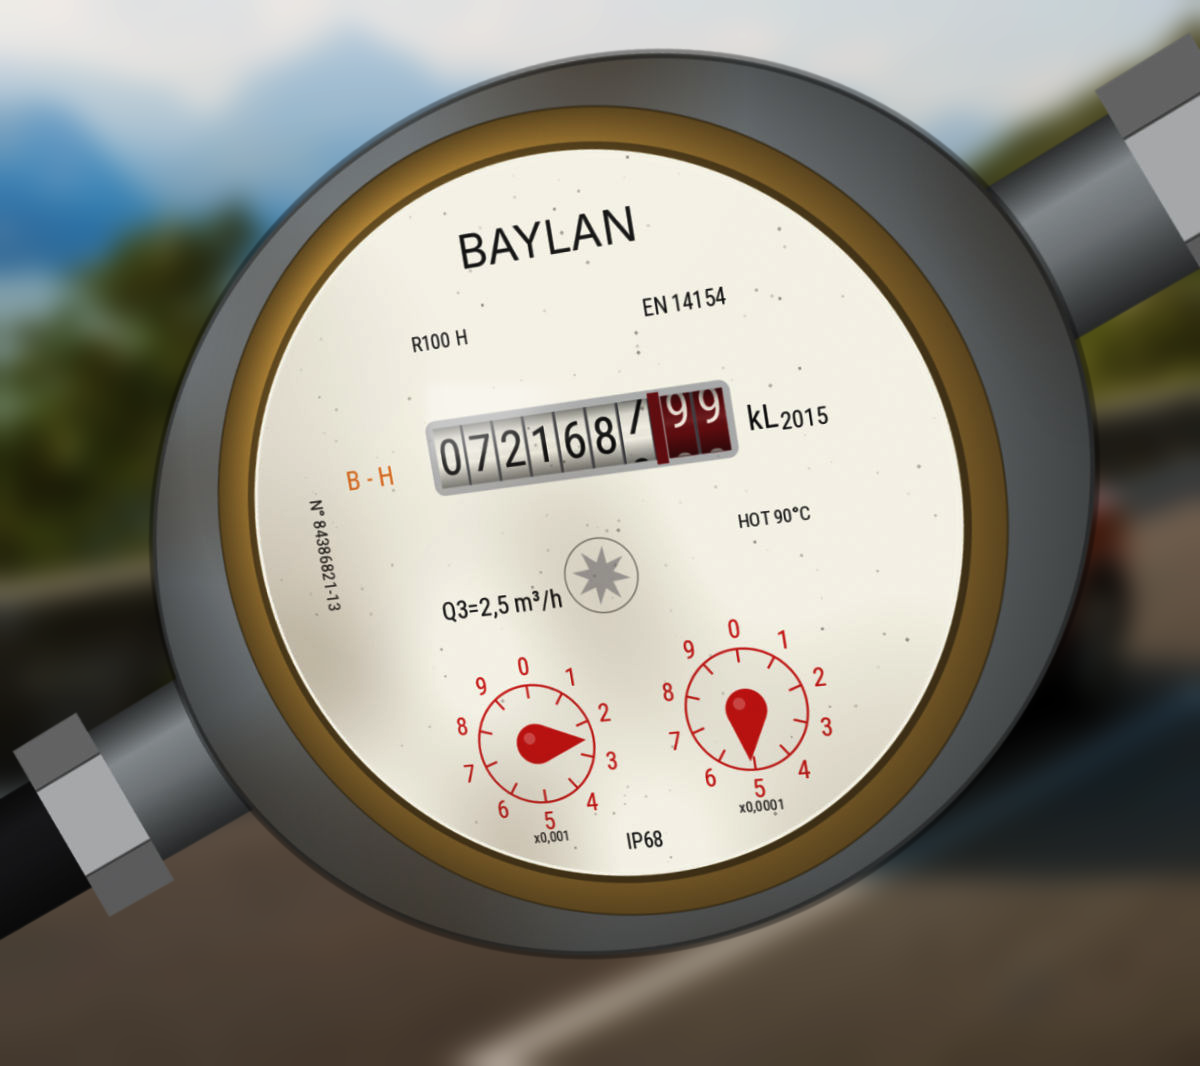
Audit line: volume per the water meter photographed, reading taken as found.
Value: 721687.9925 kL
